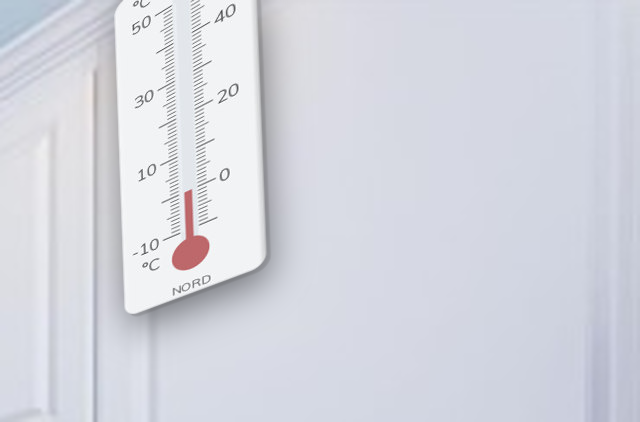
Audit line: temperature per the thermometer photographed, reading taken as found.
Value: 0 °C
